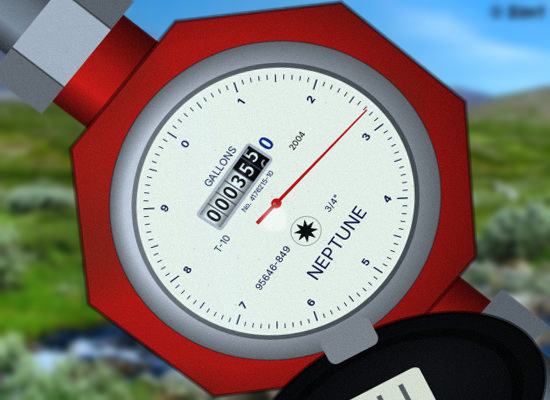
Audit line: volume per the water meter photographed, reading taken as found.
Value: 3552.7 gal
